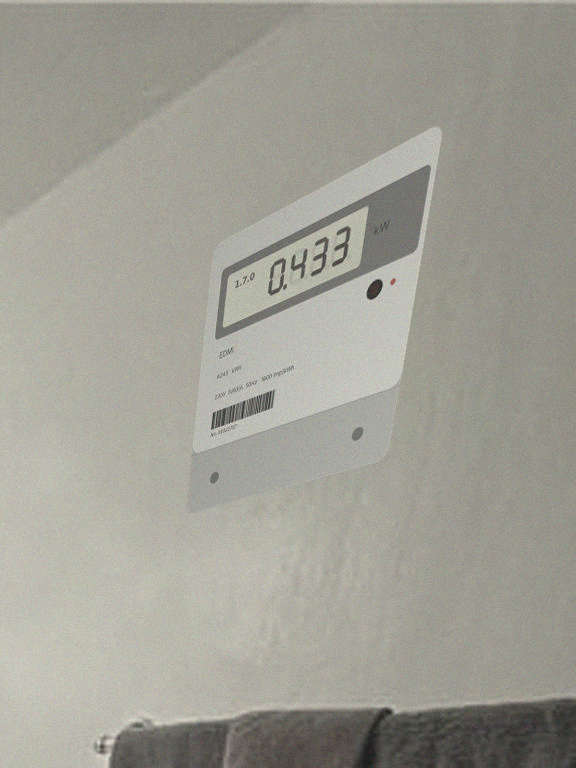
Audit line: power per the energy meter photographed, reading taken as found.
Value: 0.433 kW
